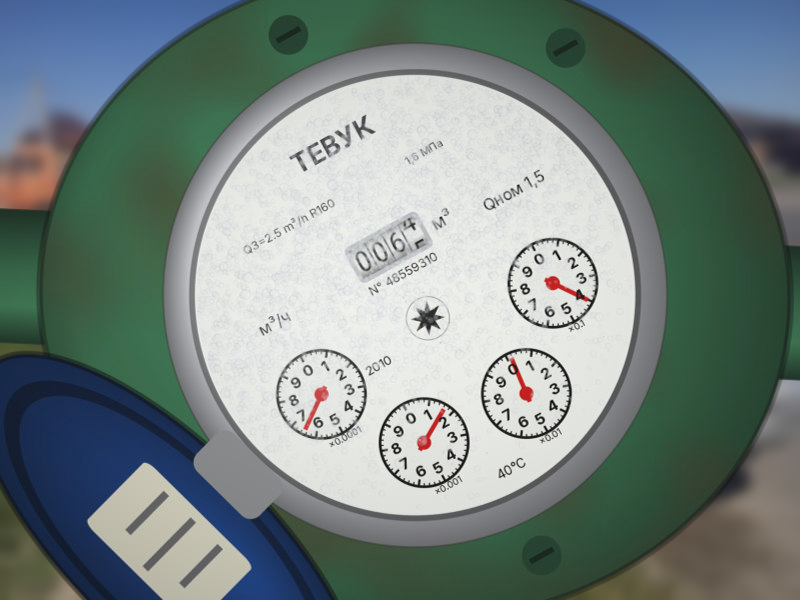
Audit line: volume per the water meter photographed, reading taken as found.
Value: 64.4016 m³
